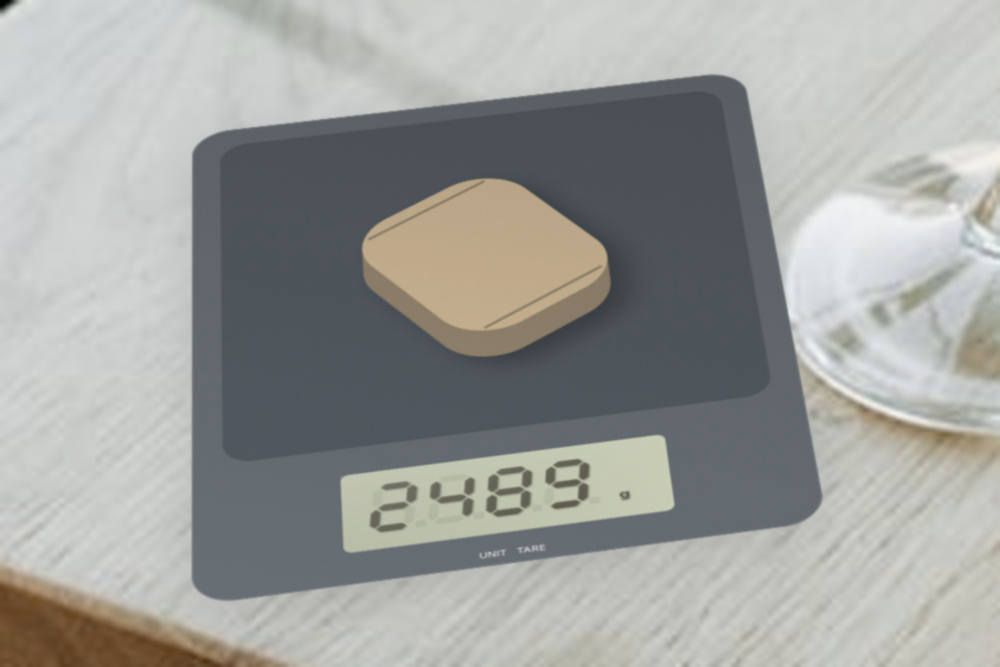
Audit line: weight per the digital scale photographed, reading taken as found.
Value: 2489 g
